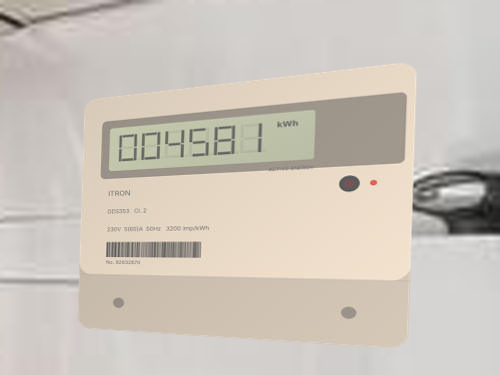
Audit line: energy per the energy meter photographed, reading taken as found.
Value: 4581 kWh
